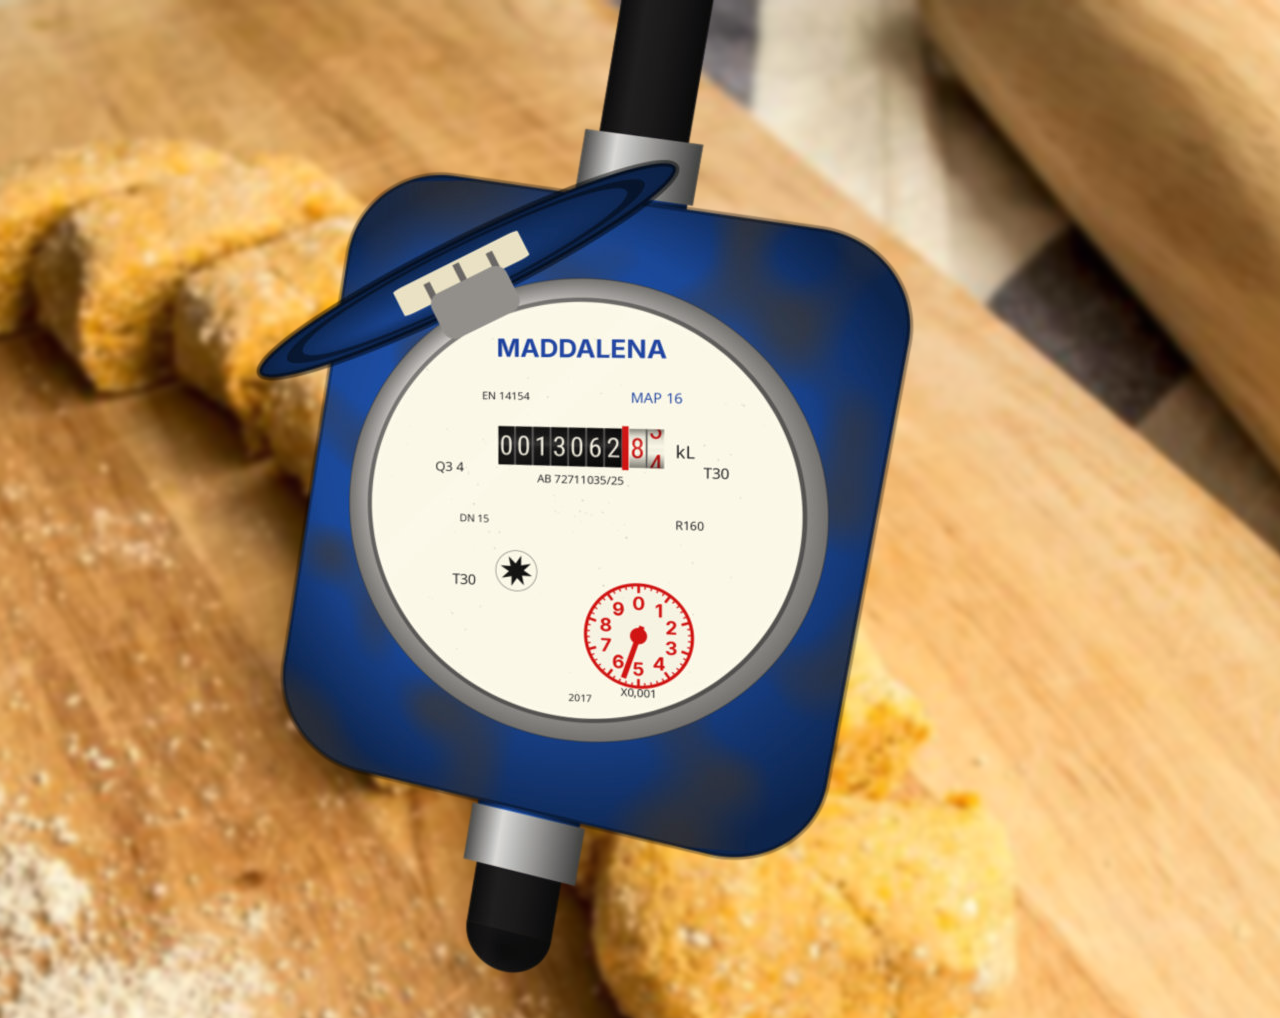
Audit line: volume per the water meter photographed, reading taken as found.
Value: 13062.835 kL
